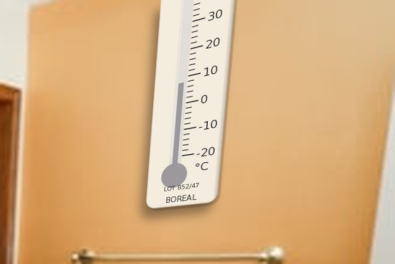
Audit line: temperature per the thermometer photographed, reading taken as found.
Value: 8 °C
